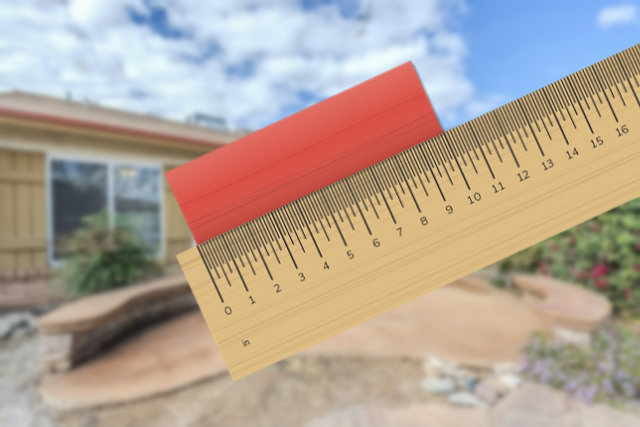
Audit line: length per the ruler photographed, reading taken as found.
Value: 10 in
